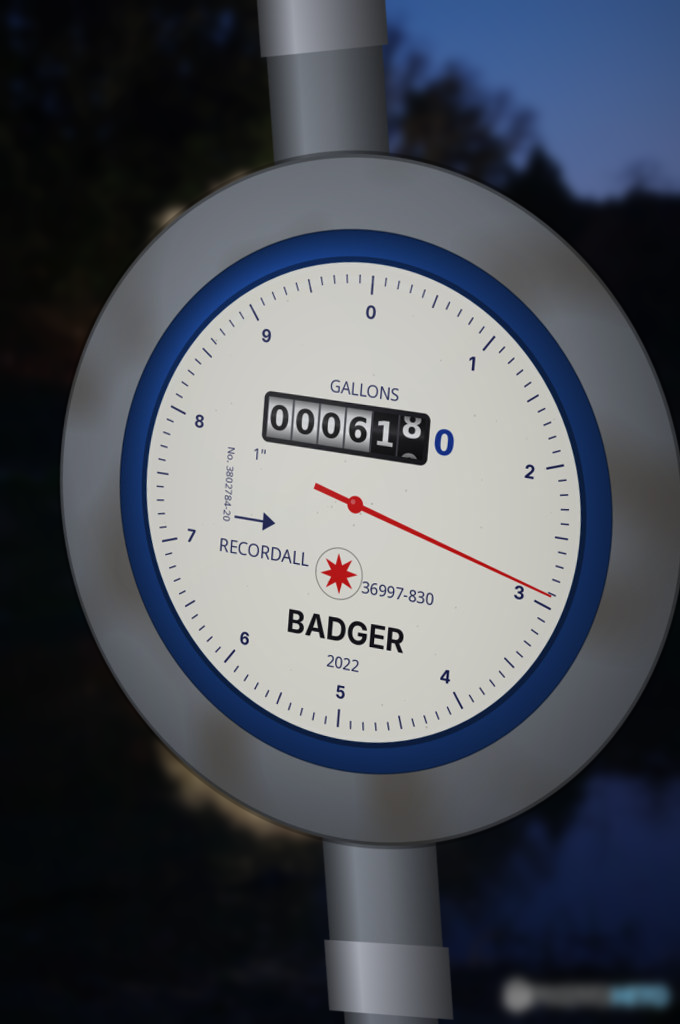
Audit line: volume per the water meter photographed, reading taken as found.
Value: 6182.9 gal
